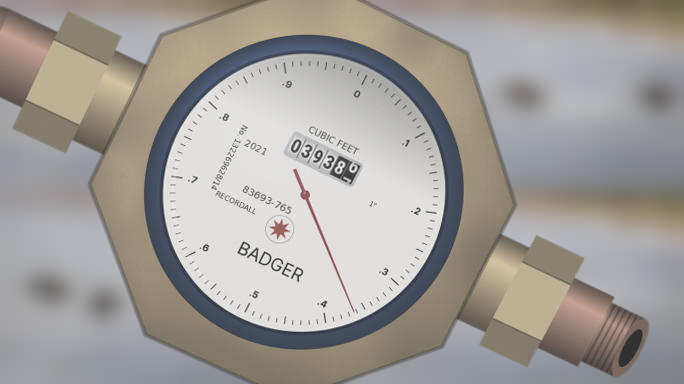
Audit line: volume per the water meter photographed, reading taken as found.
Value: 39386.36 ft³
